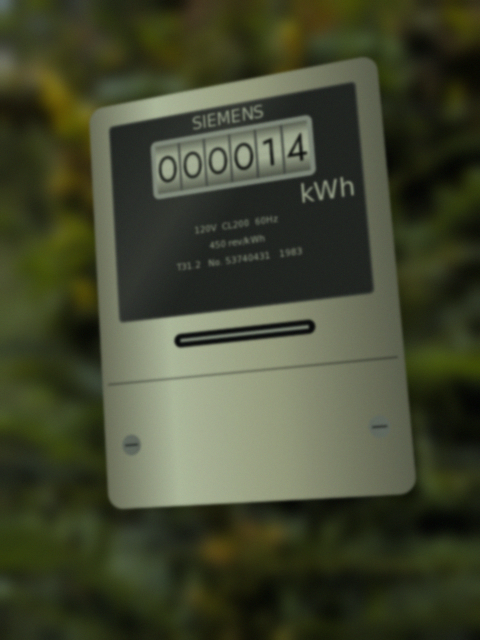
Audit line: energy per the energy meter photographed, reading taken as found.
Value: 14 kWh
